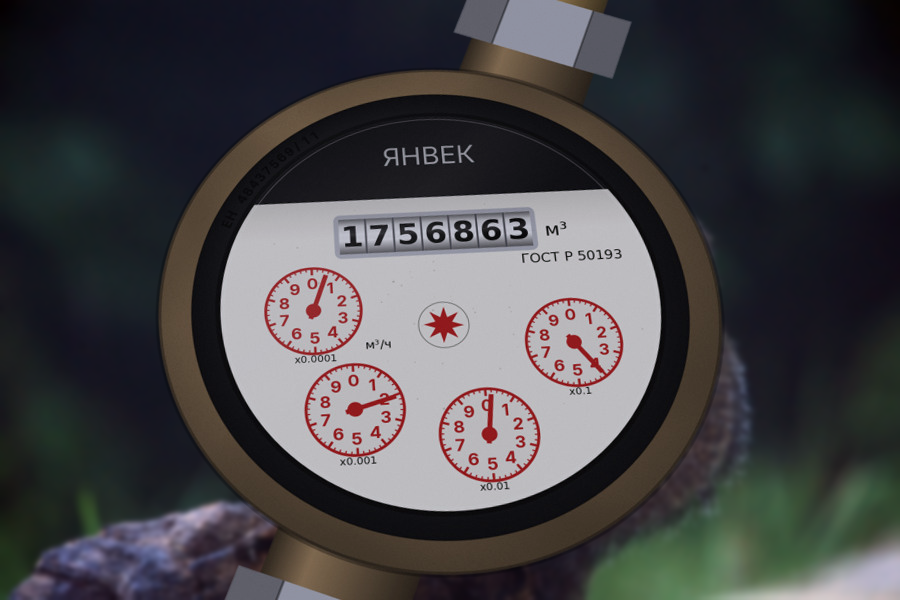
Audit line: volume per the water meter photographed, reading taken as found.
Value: 1756863.4020 m³
